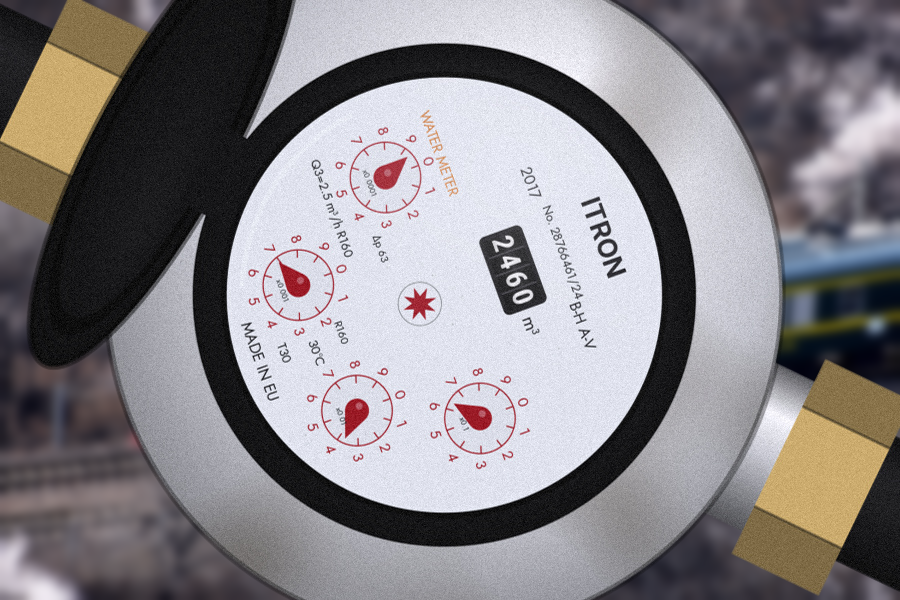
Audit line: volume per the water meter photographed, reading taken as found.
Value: 2460.6369 m³
